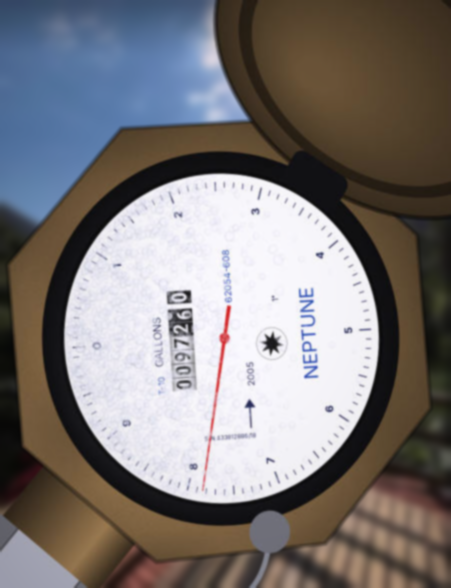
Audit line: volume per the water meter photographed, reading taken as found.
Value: 97257.8 gal
